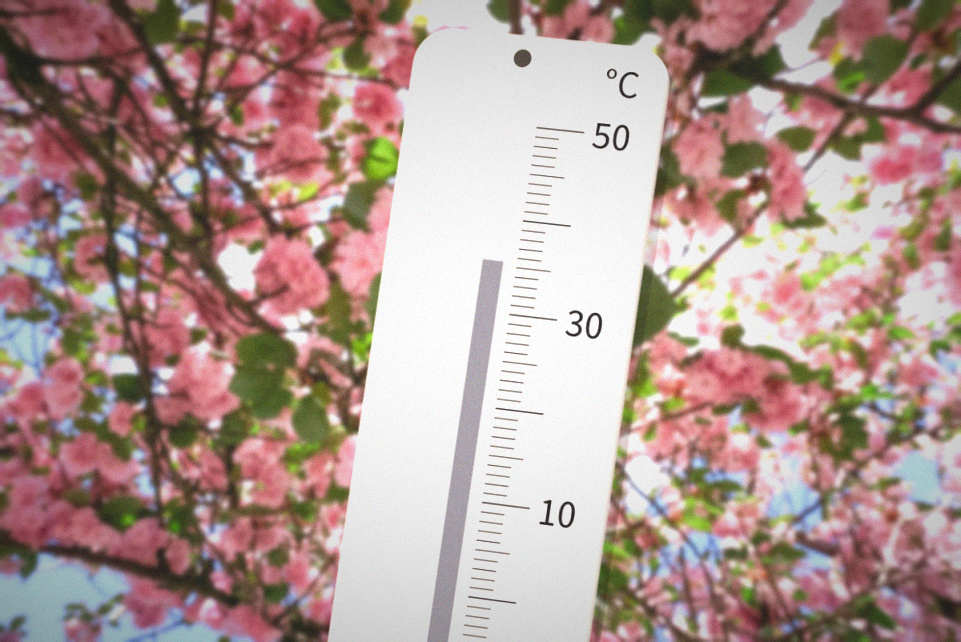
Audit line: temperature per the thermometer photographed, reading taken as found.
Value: 35.5 °C
